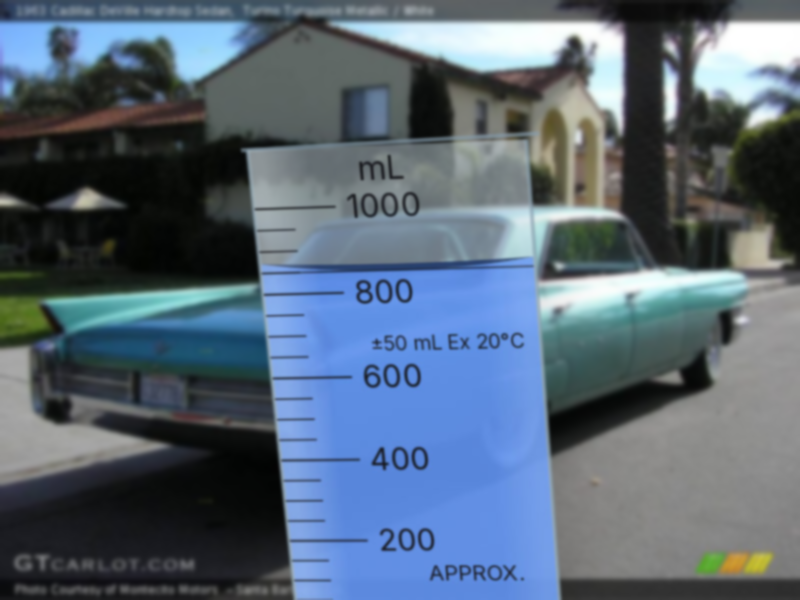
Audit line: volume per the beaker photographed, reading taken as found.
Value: 850 mL
